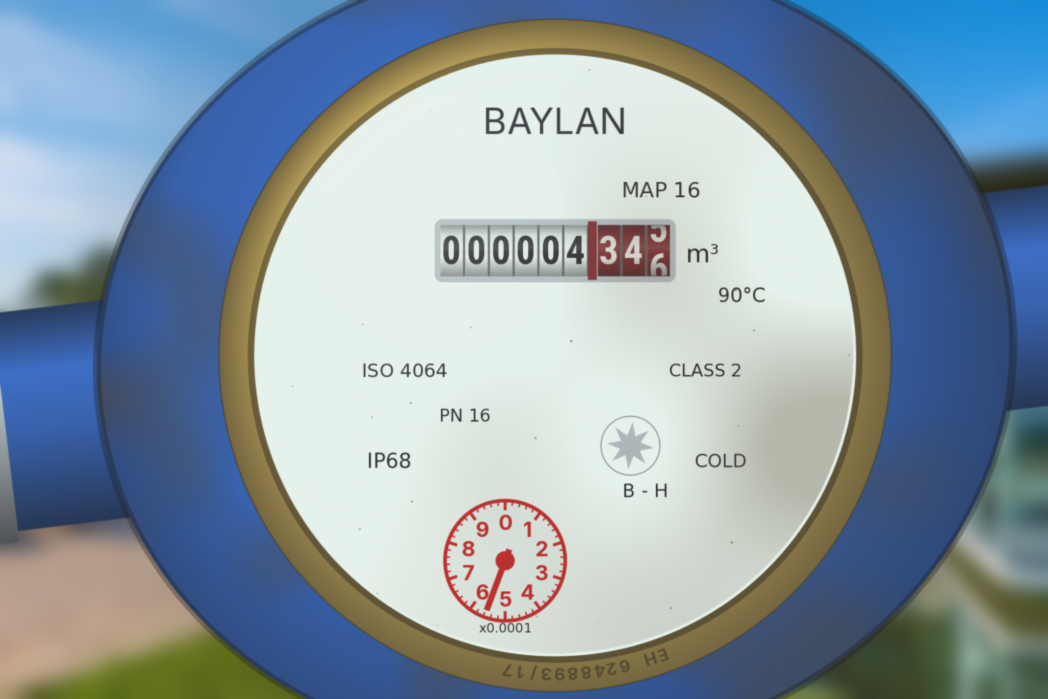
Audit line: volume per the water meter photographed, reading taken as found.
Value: 4.3455 m³
